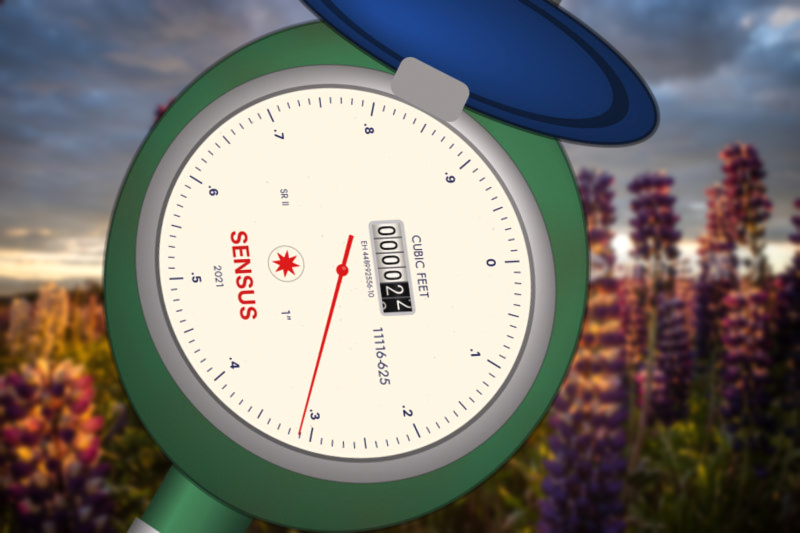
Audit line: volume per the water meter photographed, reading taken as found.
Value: 22.31 ft³
